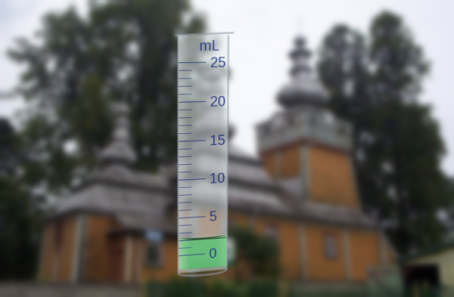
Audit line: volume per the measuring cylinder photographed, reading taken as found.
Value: 2 mL
